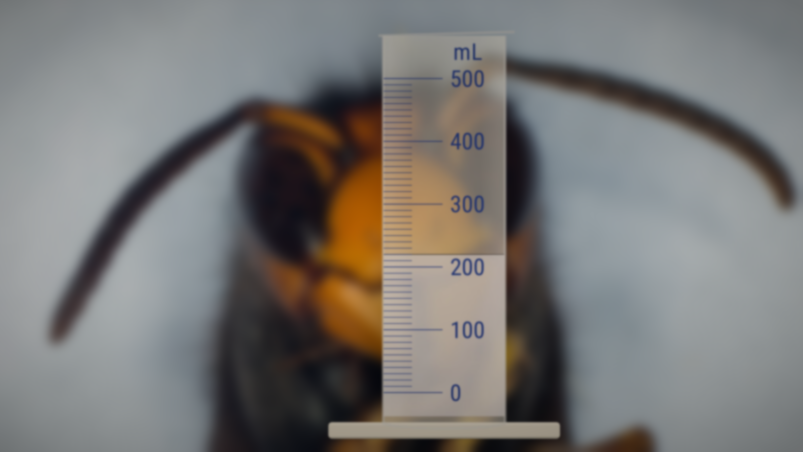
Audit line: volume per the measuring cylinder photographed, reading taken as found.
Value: 220 mL
